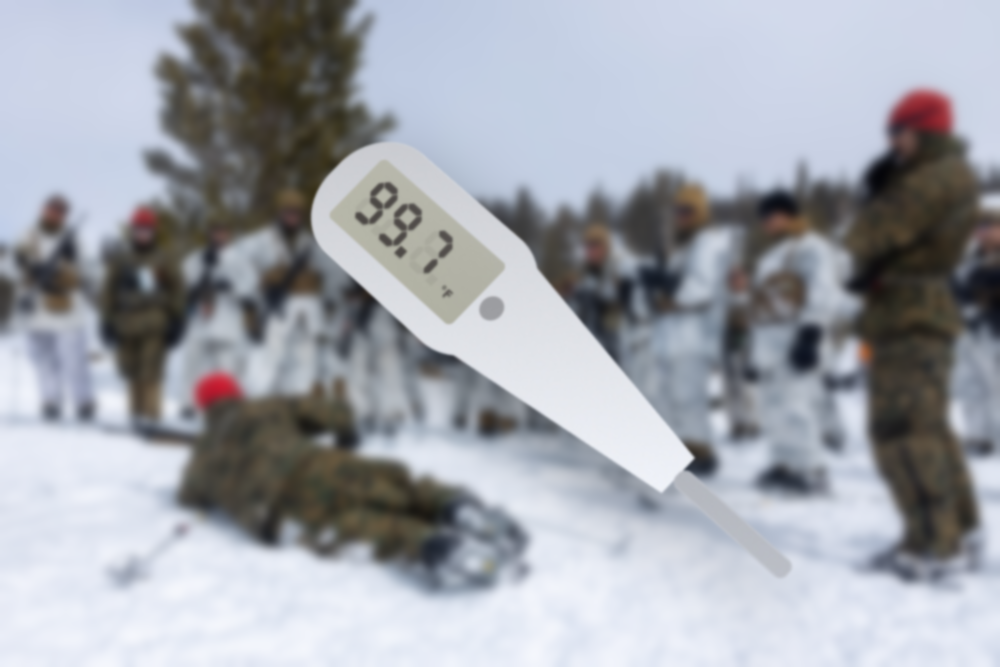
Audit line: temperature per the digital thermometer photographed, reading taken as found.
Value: 99.7 °F
